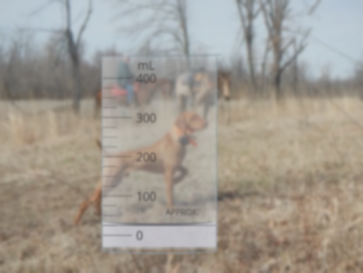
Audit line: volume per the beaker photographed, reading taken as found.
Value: 25 mL
